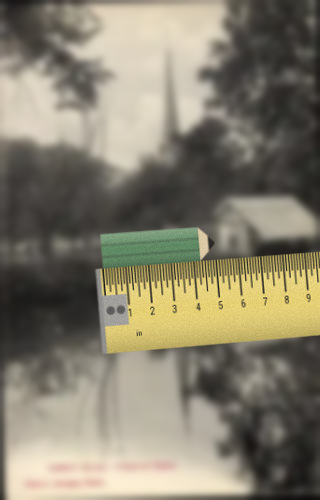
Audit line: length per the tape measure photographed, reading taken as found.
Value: 5 in
